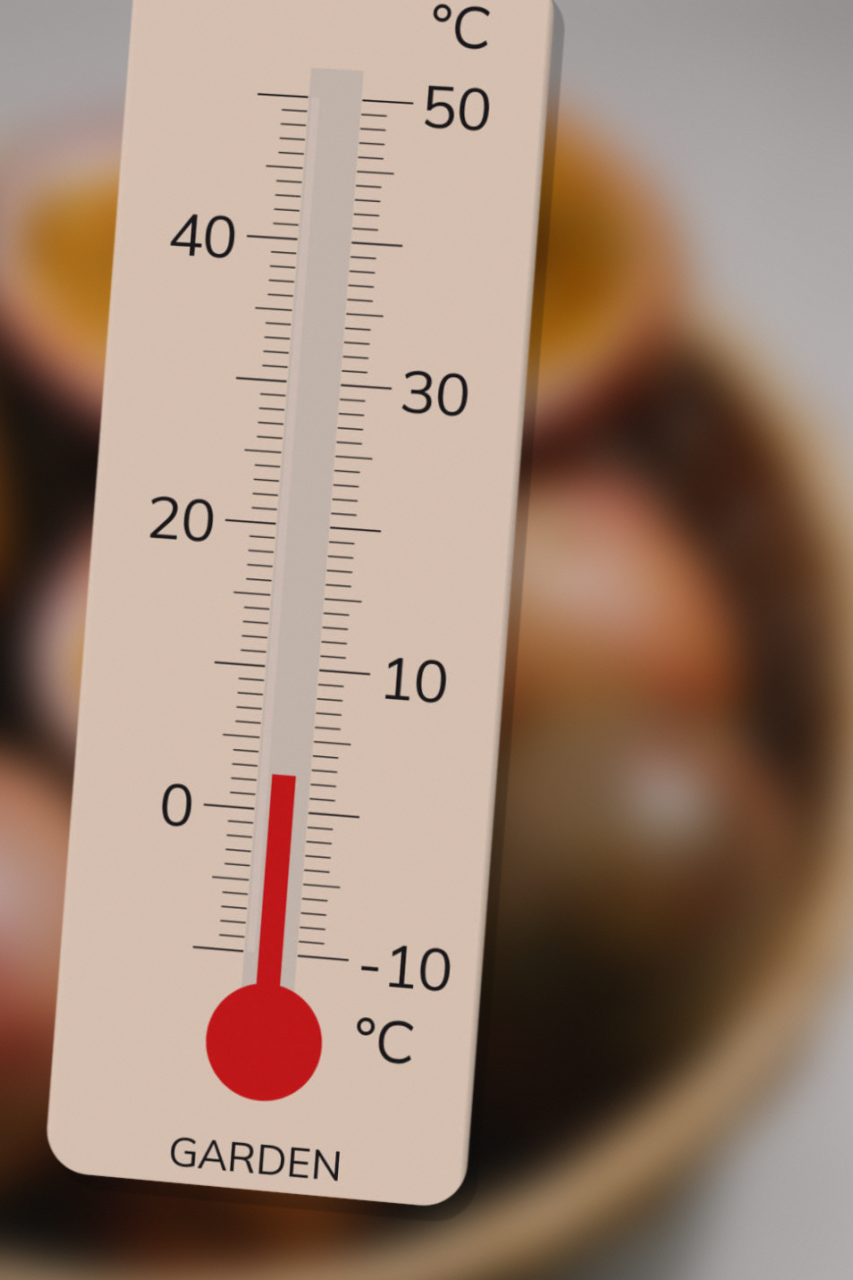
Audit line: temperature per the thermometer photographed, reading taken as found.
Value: 2.5 °C
